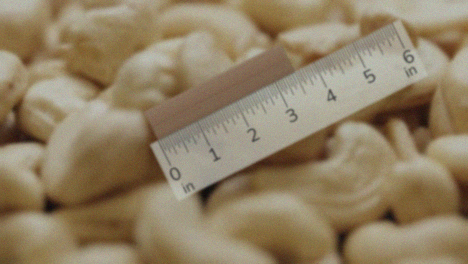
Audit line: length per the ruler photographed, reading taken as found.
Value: 3.5 in
